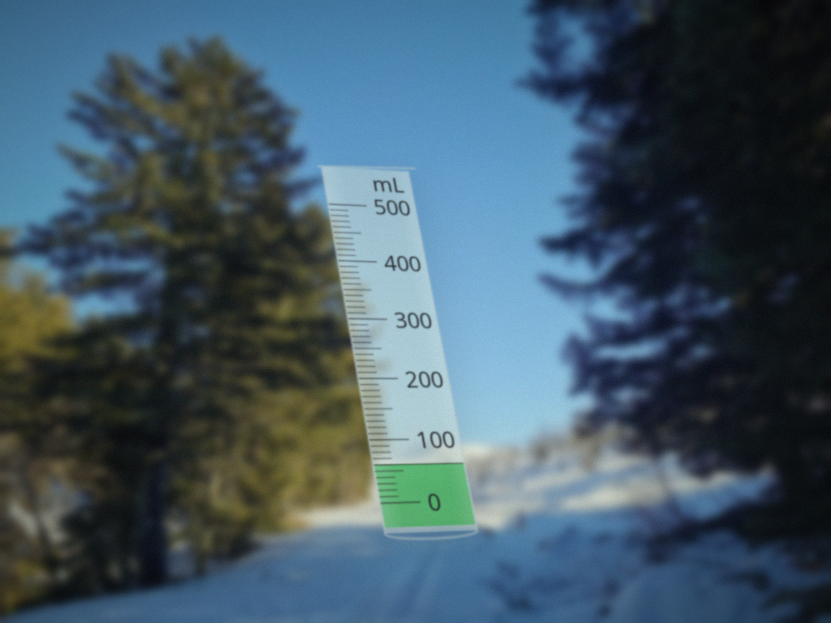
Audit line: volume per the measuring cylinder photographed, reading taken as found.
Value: 60 mL
